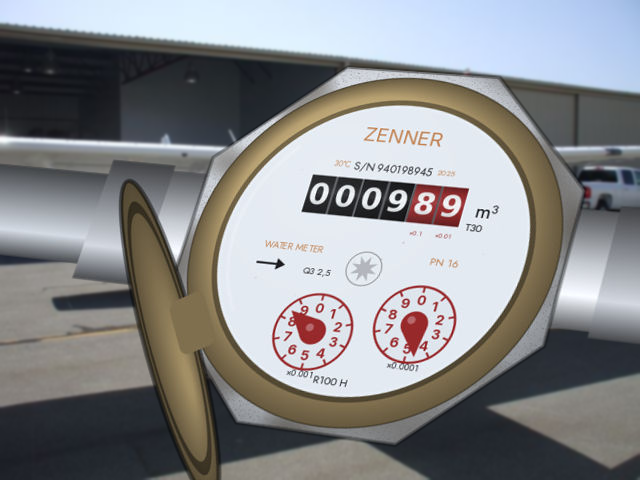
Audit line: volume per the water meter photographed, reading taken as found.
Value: 9.8984 m³
